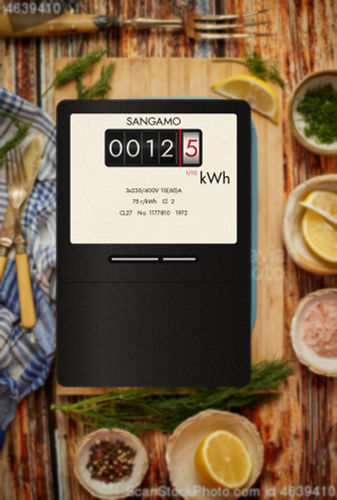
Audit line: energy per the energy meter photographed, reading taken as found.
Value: 12.5 kWh
